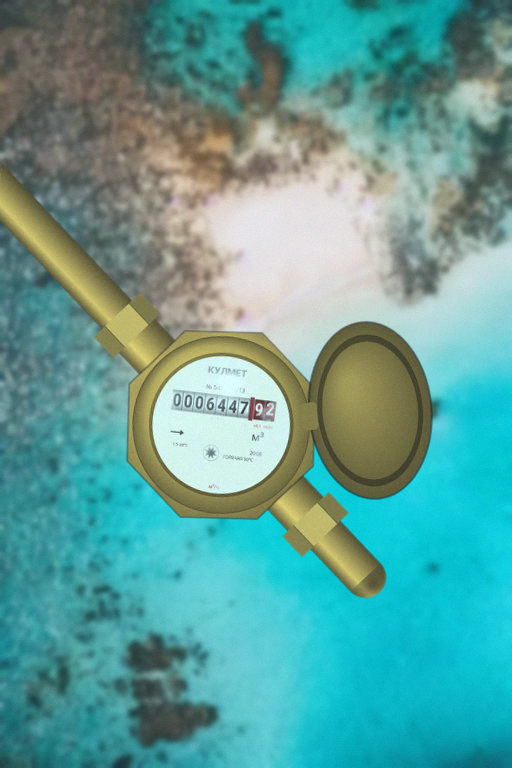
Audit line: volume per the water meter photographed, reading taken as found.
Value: 6447.92 m³
